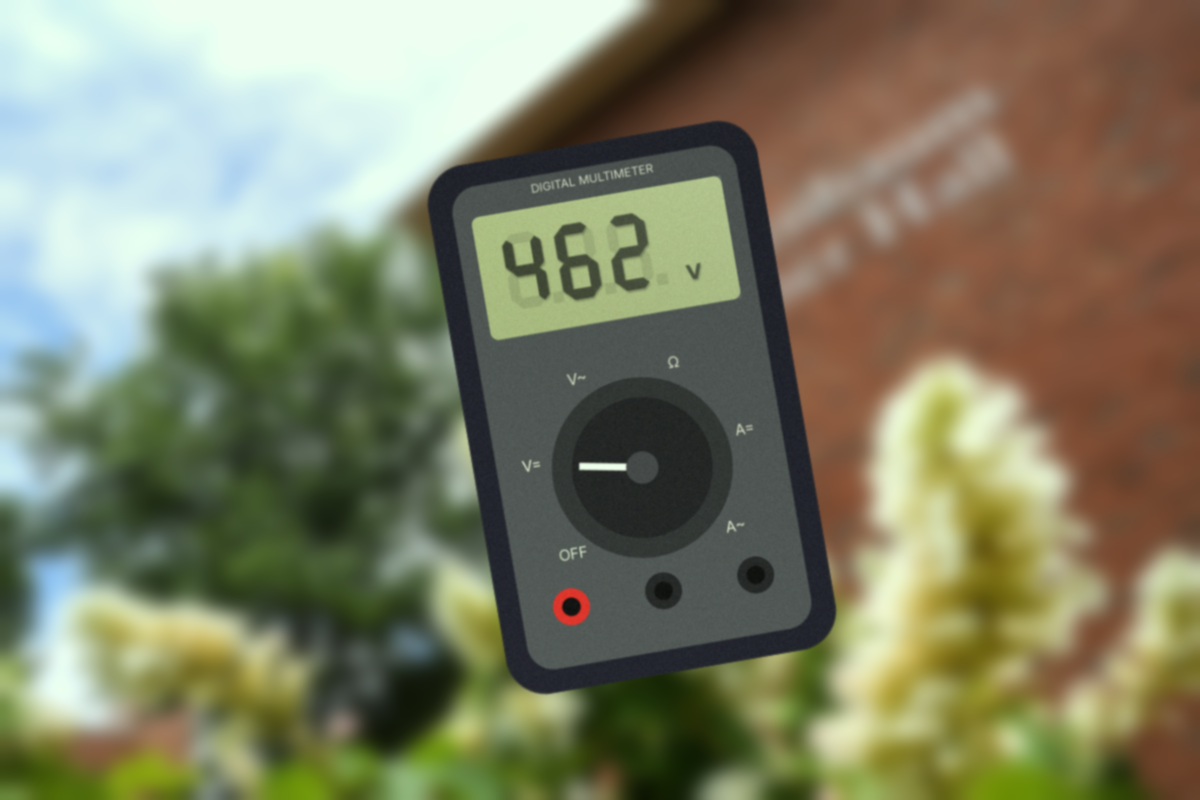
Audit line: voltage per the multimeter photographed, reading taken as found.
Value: 462 V
